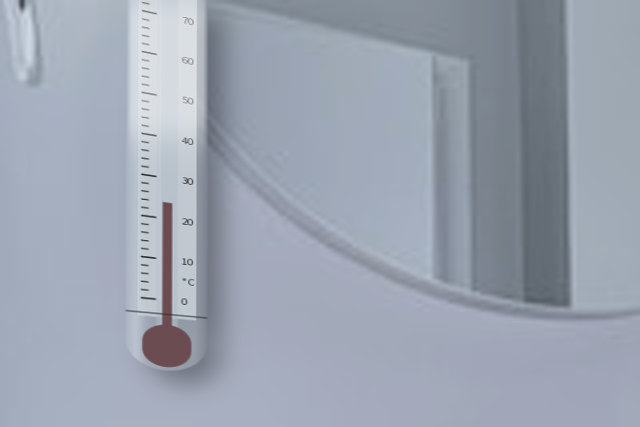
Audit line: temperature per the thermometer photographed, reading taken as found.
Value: 24 °C
